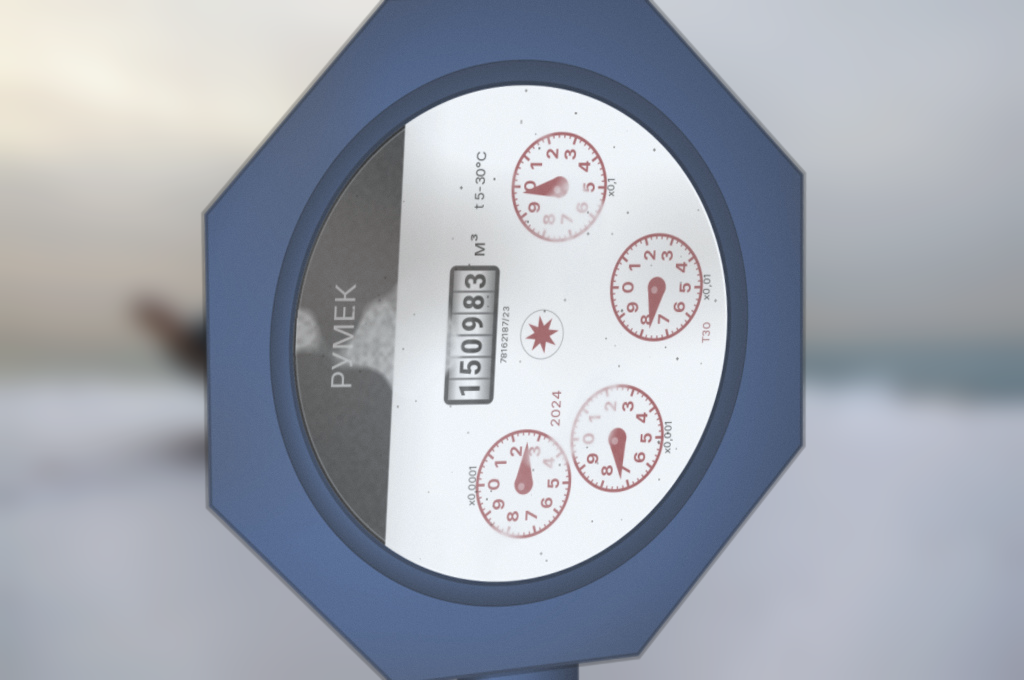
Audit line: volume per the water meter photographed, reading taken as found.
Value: 150982.9772 m³
